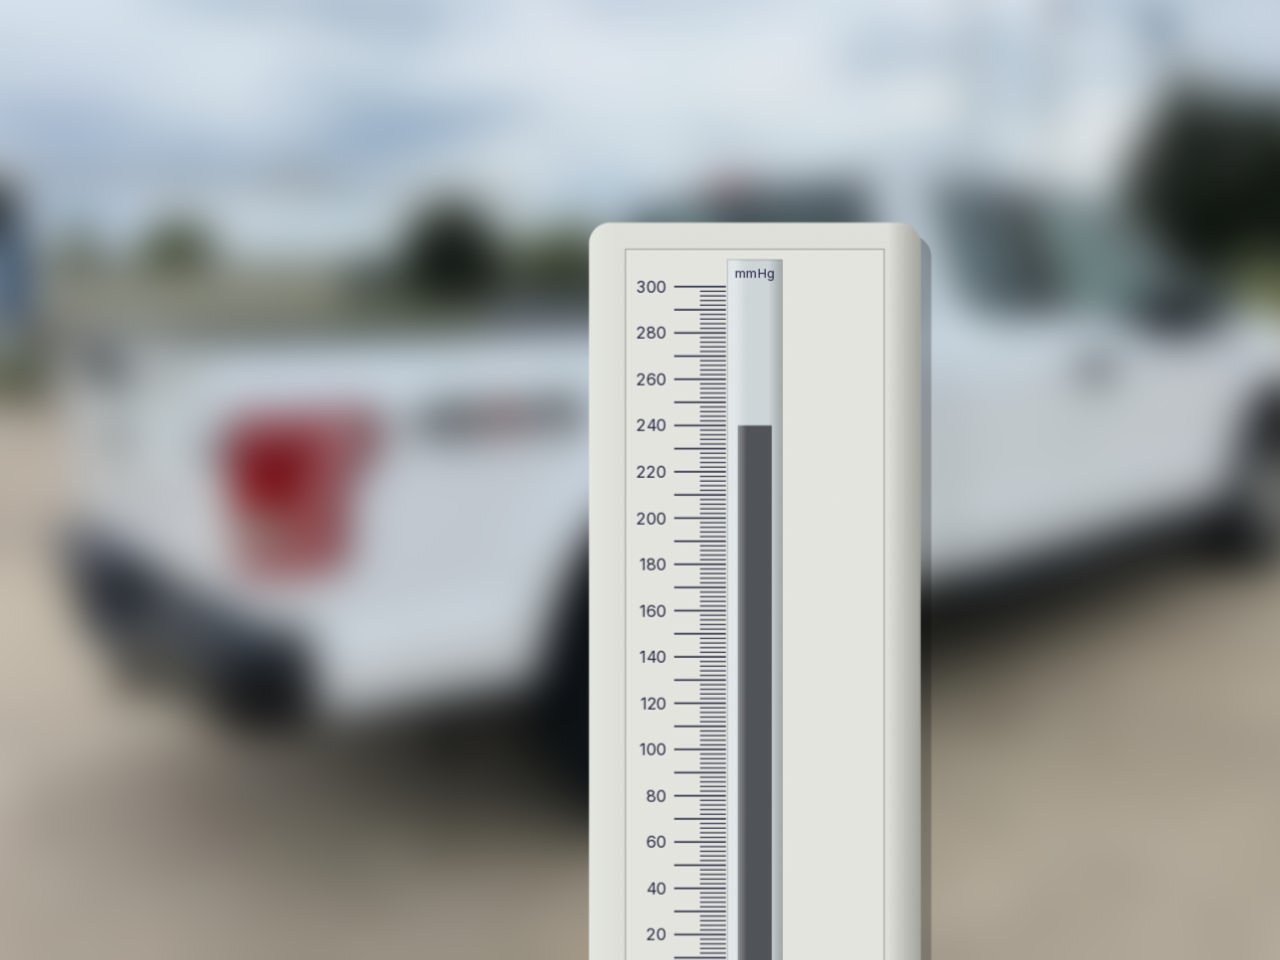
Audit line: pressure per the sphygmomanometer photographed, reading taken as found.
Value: 240 mmHg
